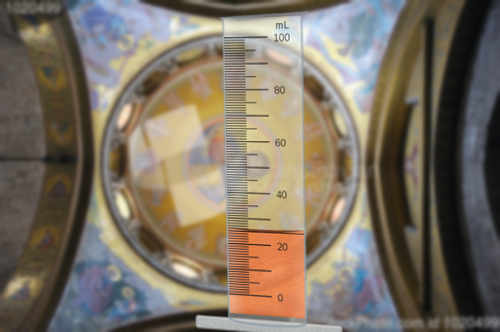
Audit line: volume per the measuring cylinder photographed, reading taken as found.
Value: 25 mL
